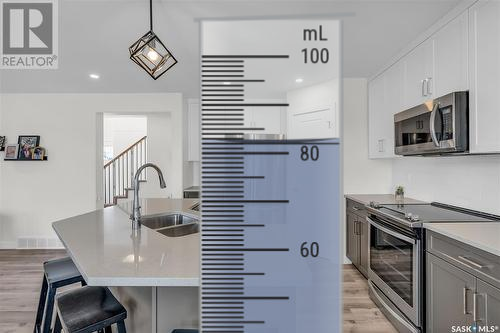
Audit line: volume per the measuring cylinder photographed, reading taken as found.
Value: 82 mL
